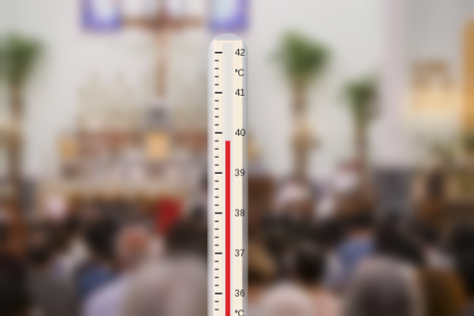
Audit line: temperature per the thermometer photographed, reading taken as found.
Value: 39.8 °C
